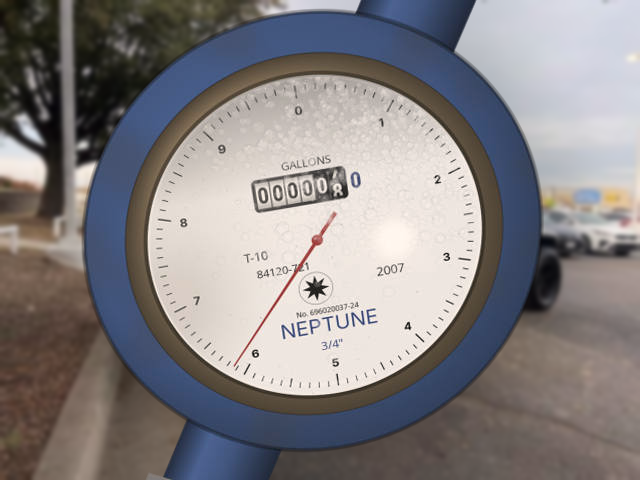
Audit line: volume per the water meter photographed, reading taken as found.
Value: 76.1 gal
